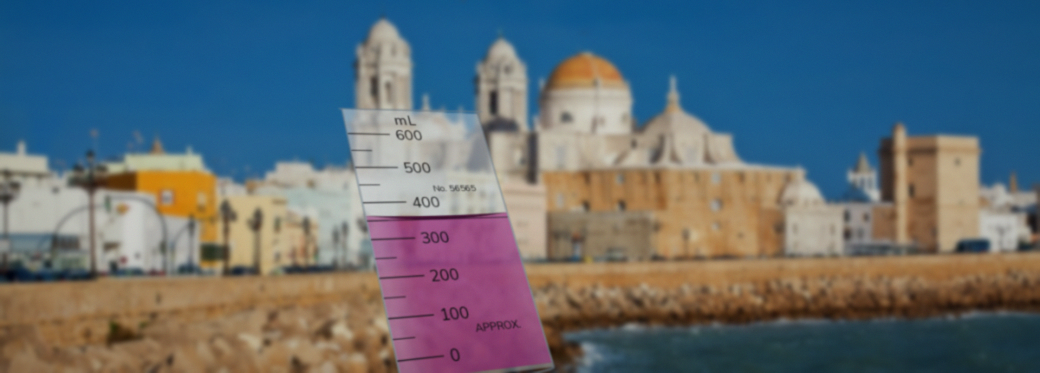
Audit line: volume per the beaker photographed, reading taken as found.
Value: 350 mL
